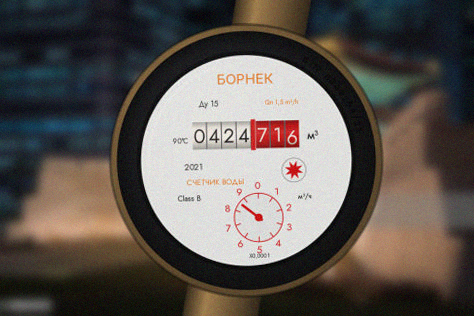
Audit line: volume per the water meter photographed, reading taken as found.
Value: 424.7158 m³
